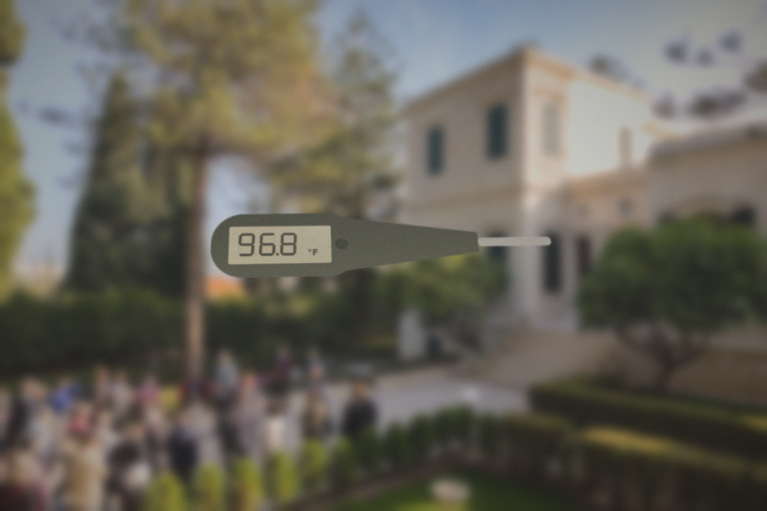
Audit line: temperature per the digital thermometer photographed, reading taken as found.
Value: 96.8 °F
